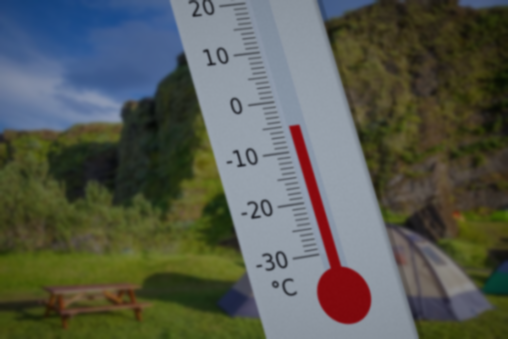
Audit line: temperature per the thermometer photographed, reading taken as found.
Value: -5 °C
